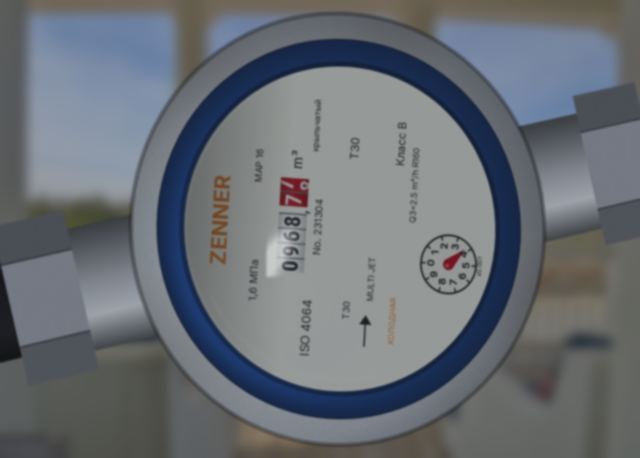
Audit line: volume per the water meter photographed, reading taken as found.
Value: 968.773 m³
